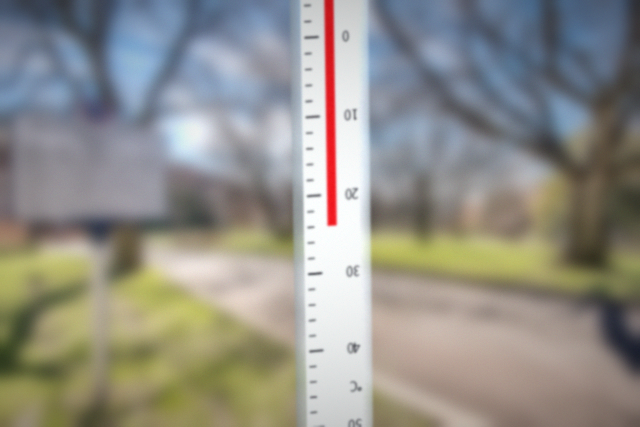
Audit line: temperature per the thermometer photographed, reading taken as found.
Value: 24 °C
